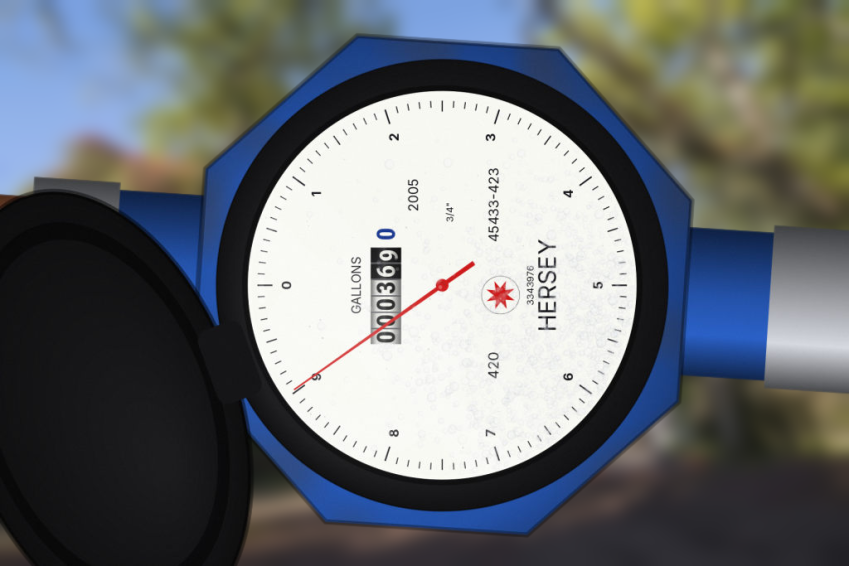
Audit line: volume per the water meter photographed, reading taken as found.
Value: 3689.0 gal
